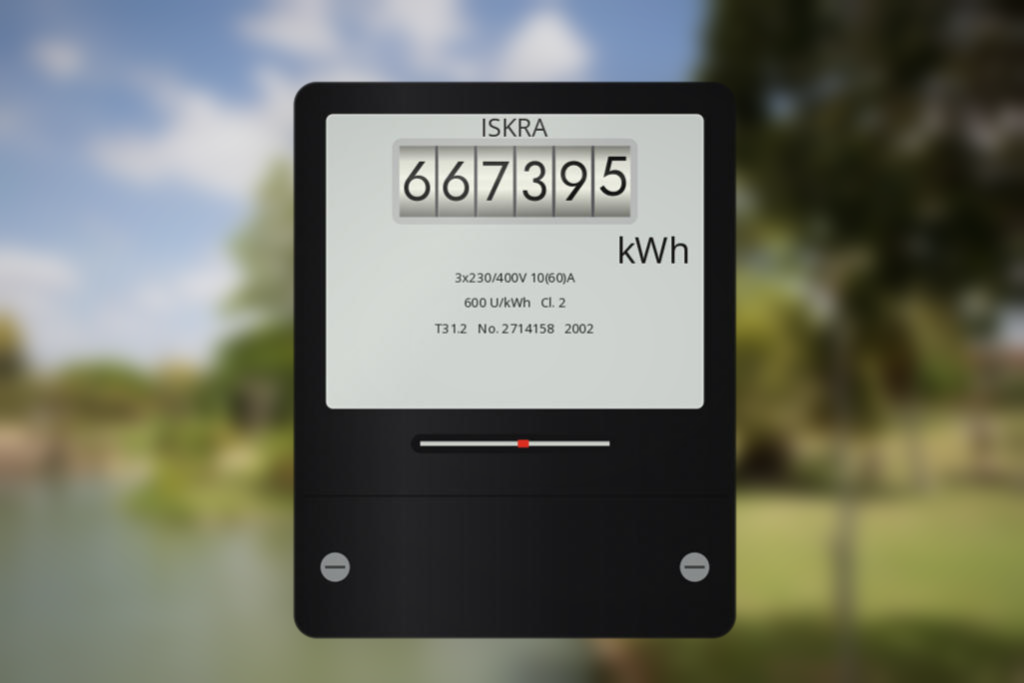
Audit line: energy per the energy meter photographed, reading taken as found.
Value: 667395 kWh
